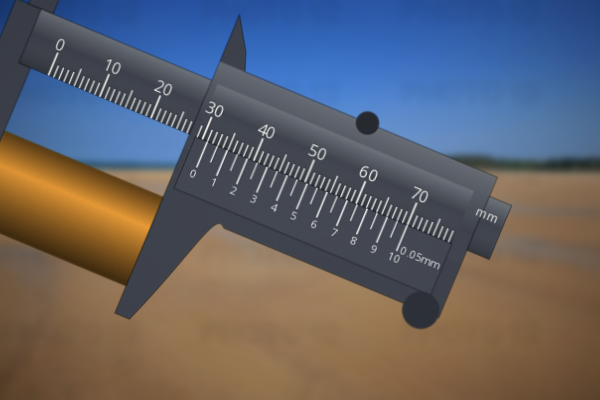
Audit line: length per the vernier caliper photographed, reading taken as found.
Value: 31.0 mm
